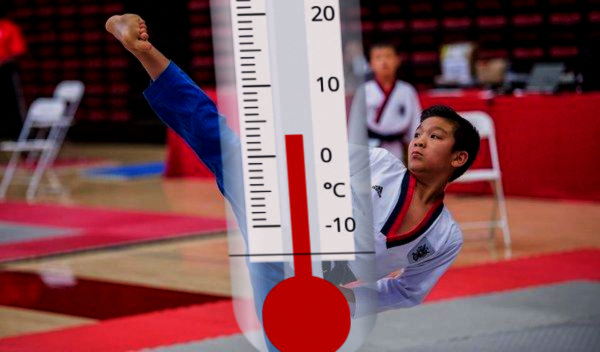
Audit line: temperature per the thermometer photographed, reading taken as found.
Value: 3 °C
